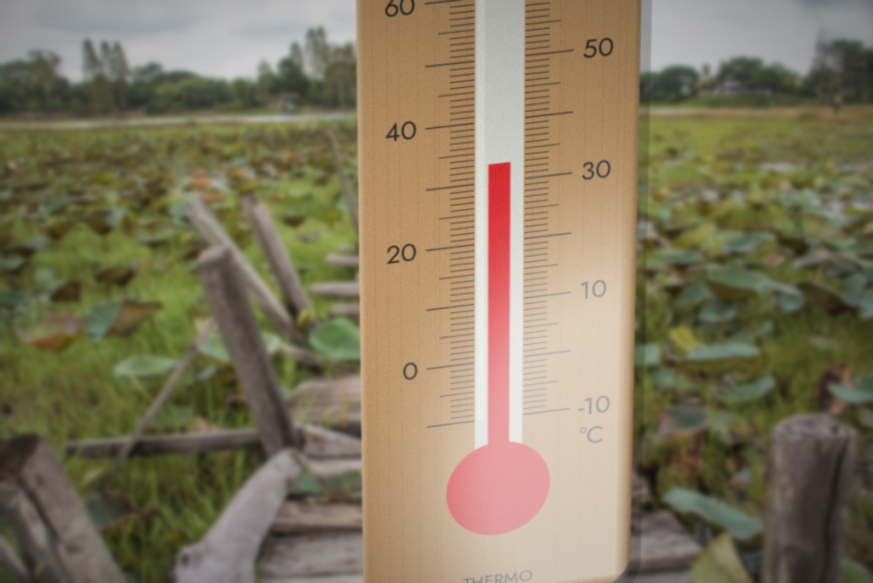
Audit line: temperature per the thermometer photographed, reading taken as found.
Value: 33 °C
